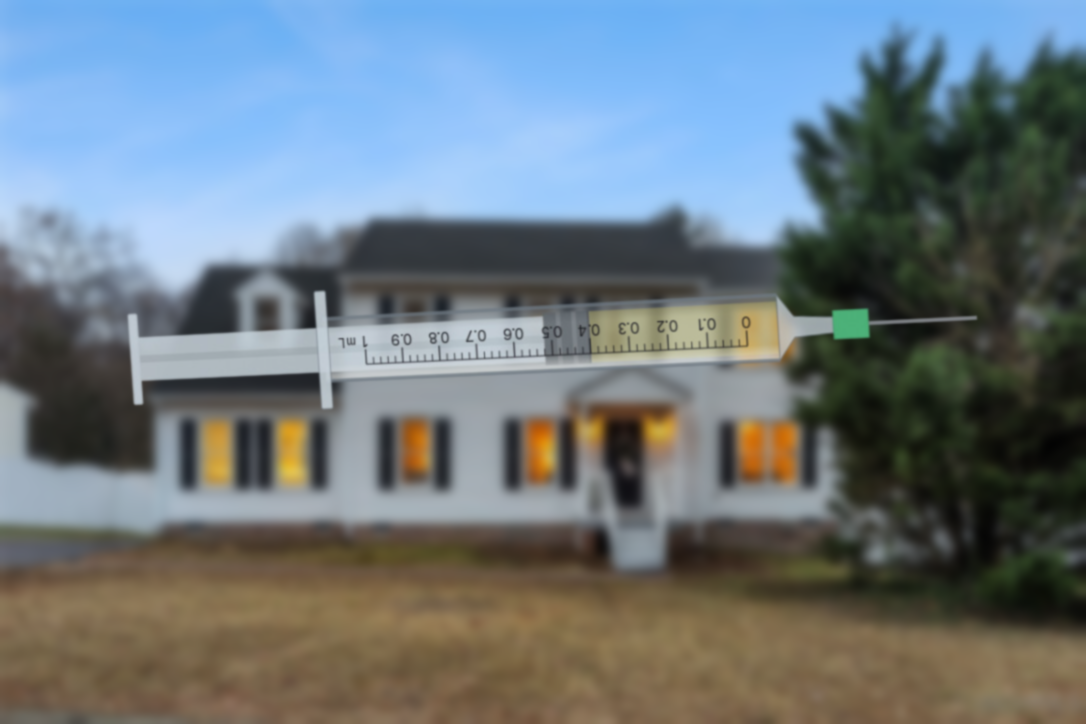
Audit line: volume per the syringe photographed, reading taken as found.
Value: 0.4 mL
